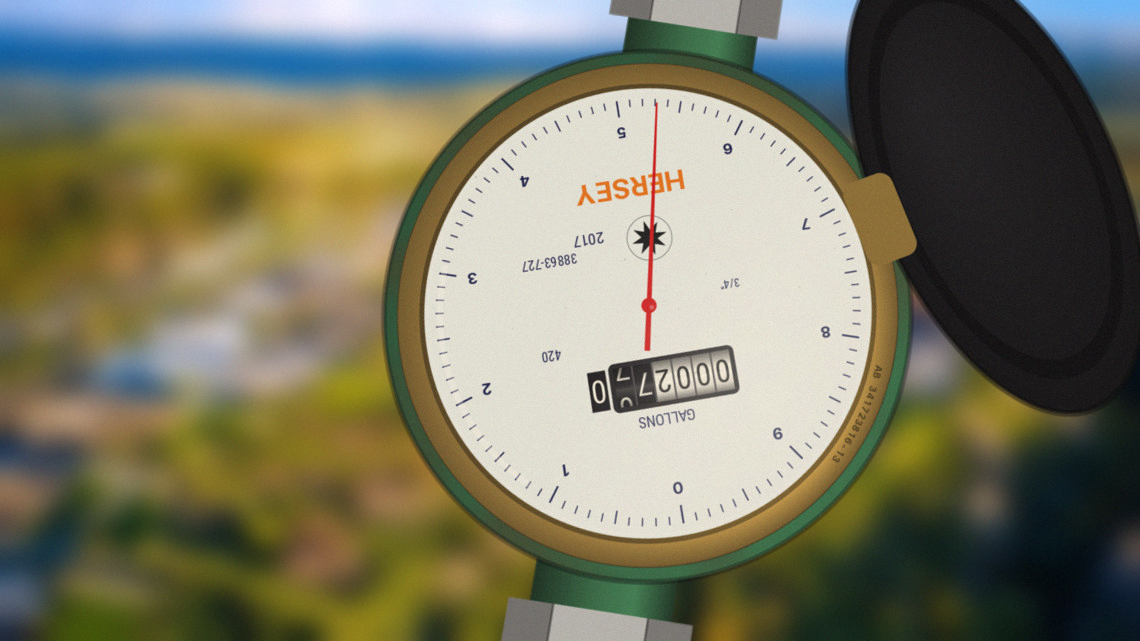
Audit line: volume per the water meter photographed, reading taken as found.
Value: 2765.3 gal
